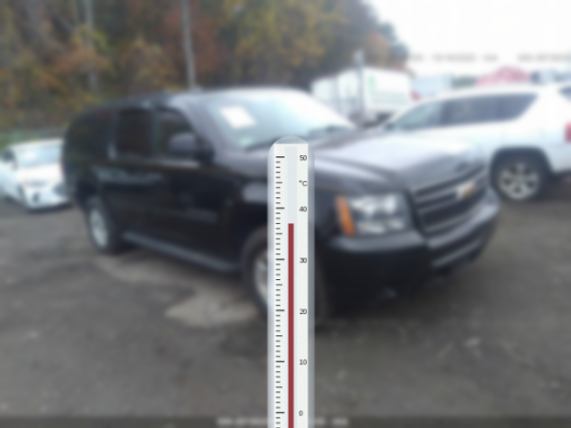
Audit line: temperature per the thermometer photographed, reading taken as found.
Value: 37 °C
